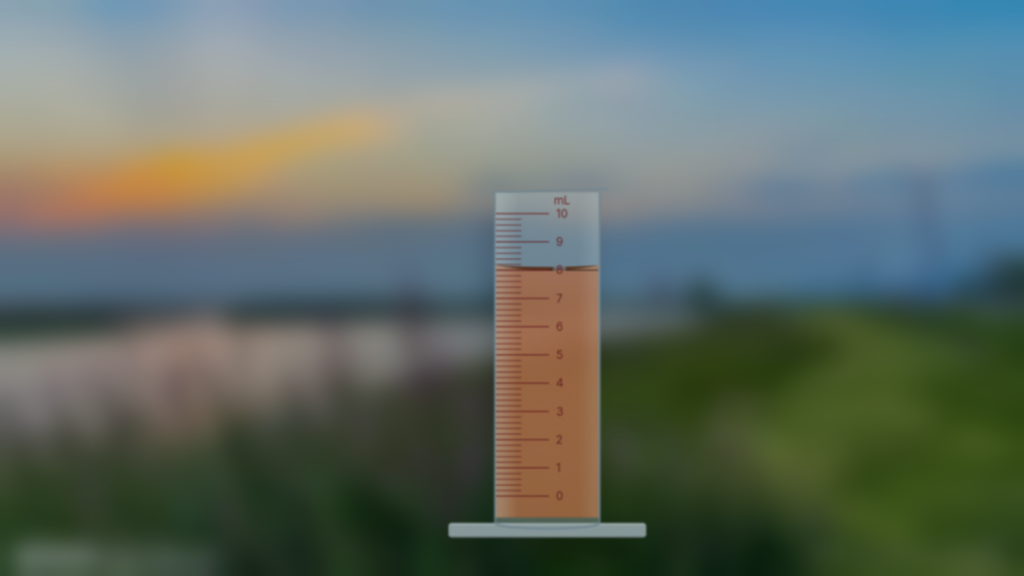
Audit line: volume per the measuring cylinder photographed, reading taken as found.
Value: 8 mL
